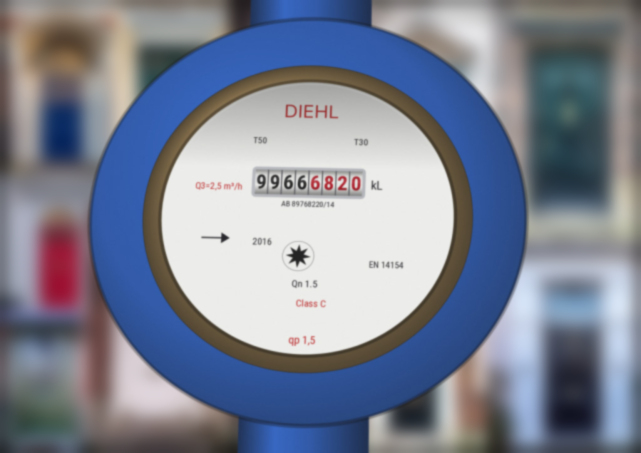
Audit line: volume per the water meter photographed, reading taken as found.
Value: 9966.6820 kL
